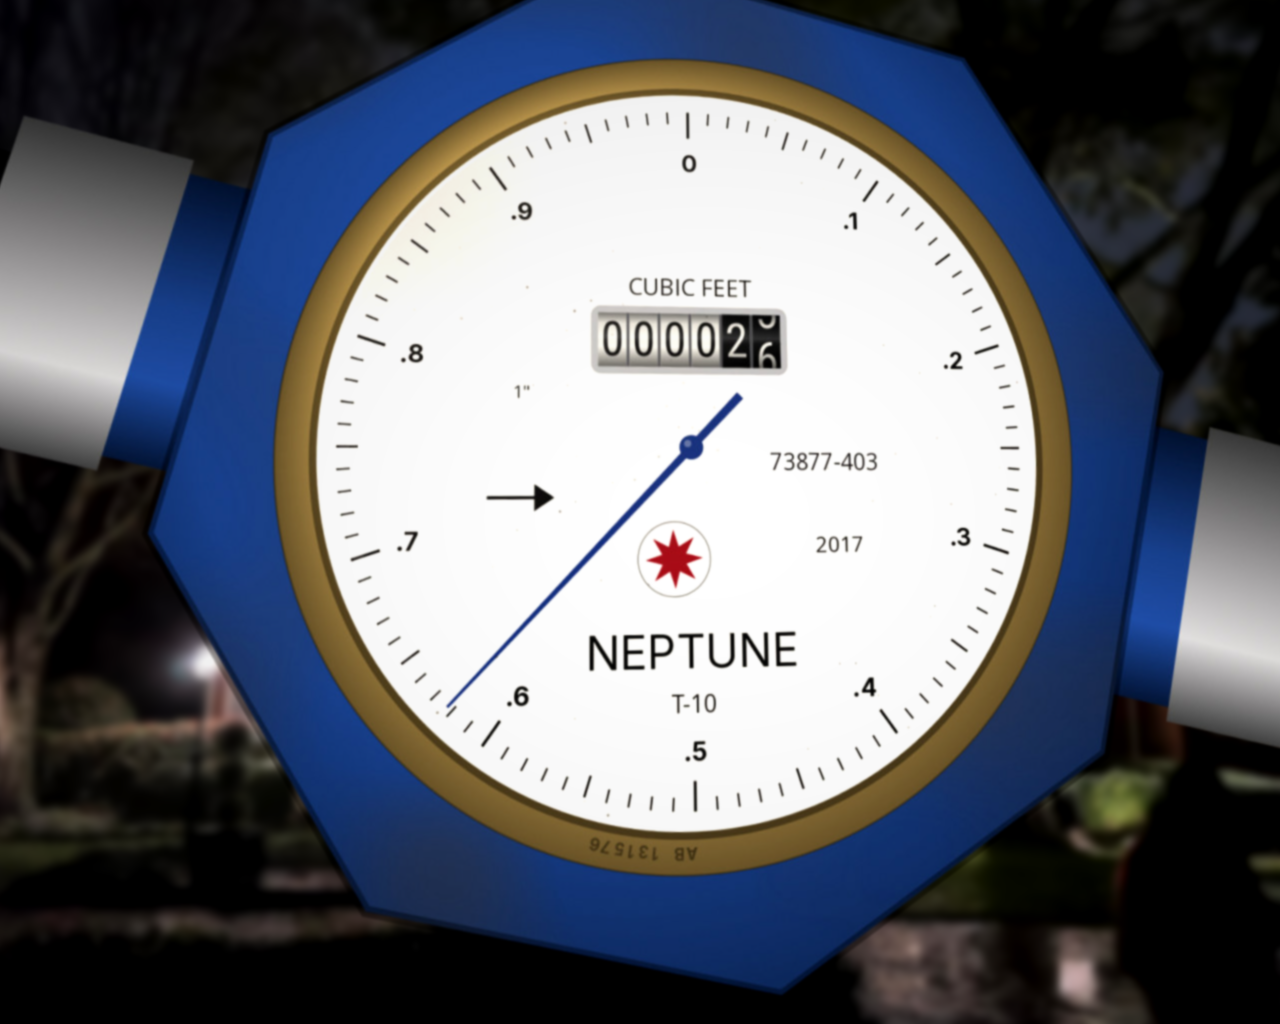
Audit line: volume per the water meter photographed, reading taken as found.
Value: 25.62 ft³
